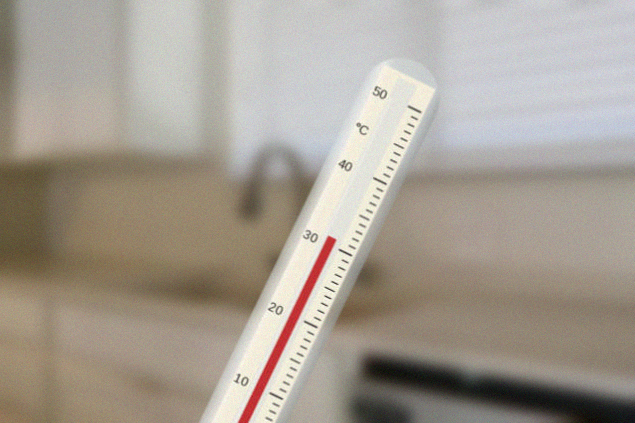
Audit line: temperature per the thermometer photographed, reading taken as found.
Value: 31 °C
